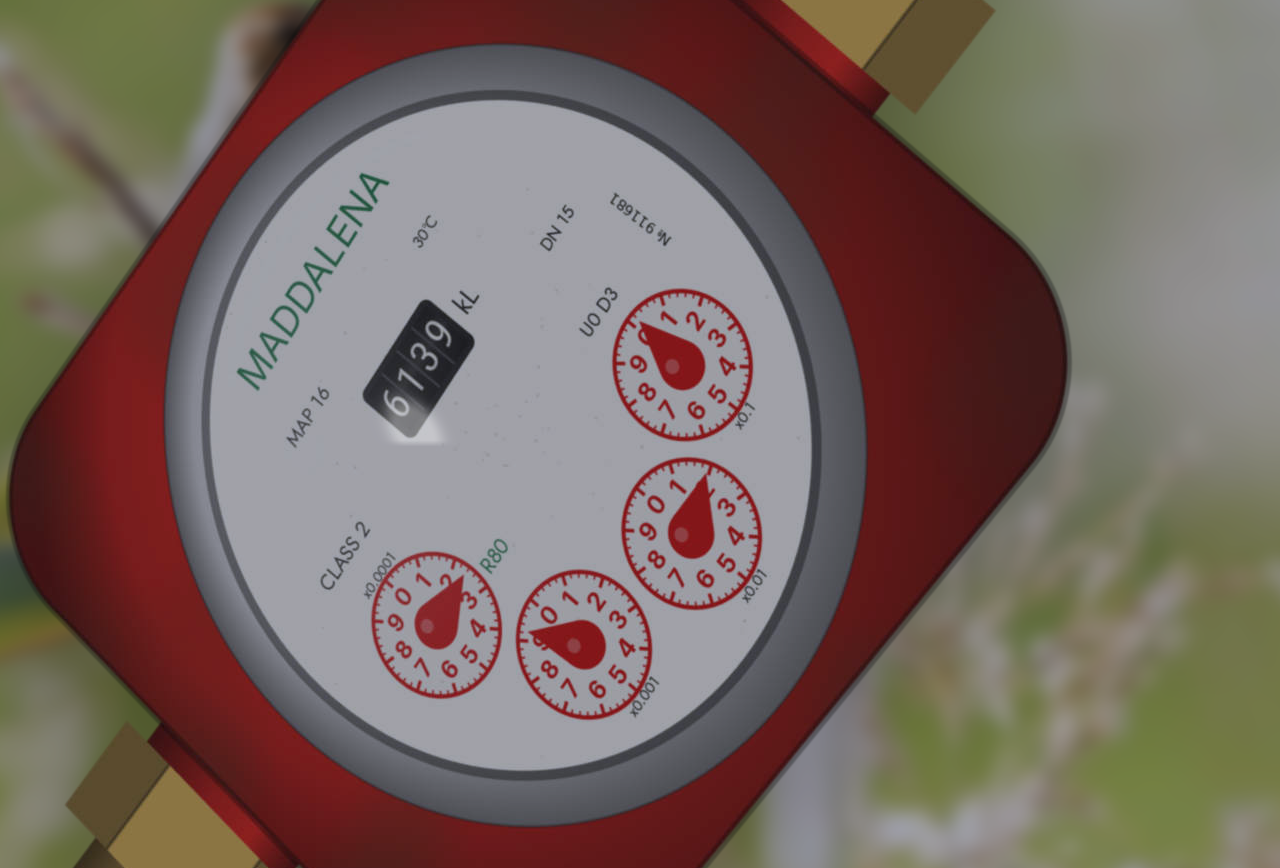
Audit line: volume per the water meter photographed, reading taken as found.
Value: 6139.0192 kL
